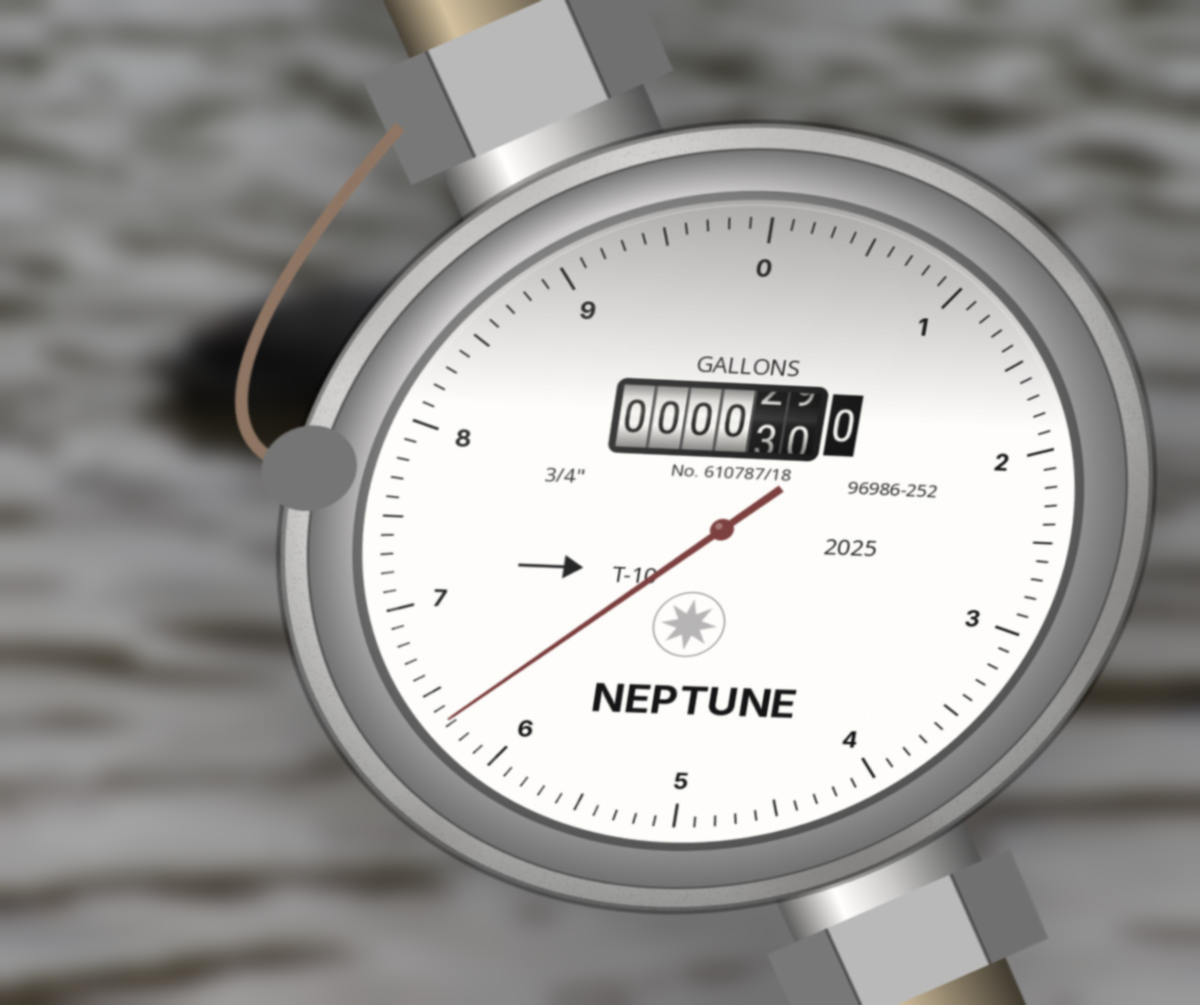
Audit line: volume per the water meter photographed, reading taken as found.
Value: 296.3 gal
